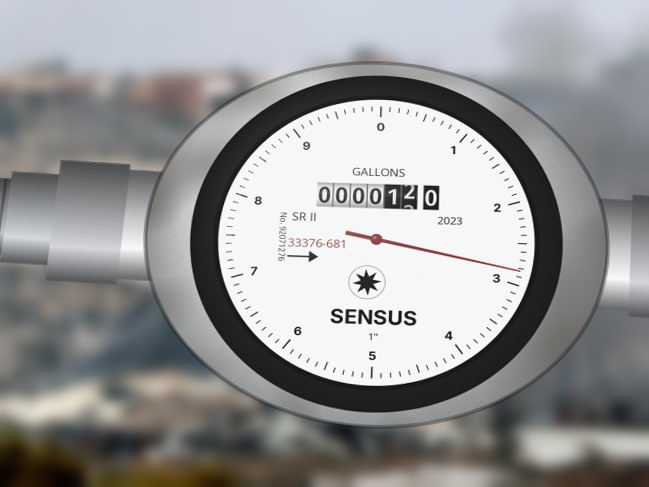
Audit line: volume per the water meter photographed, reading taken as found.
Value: 122.8 gal
